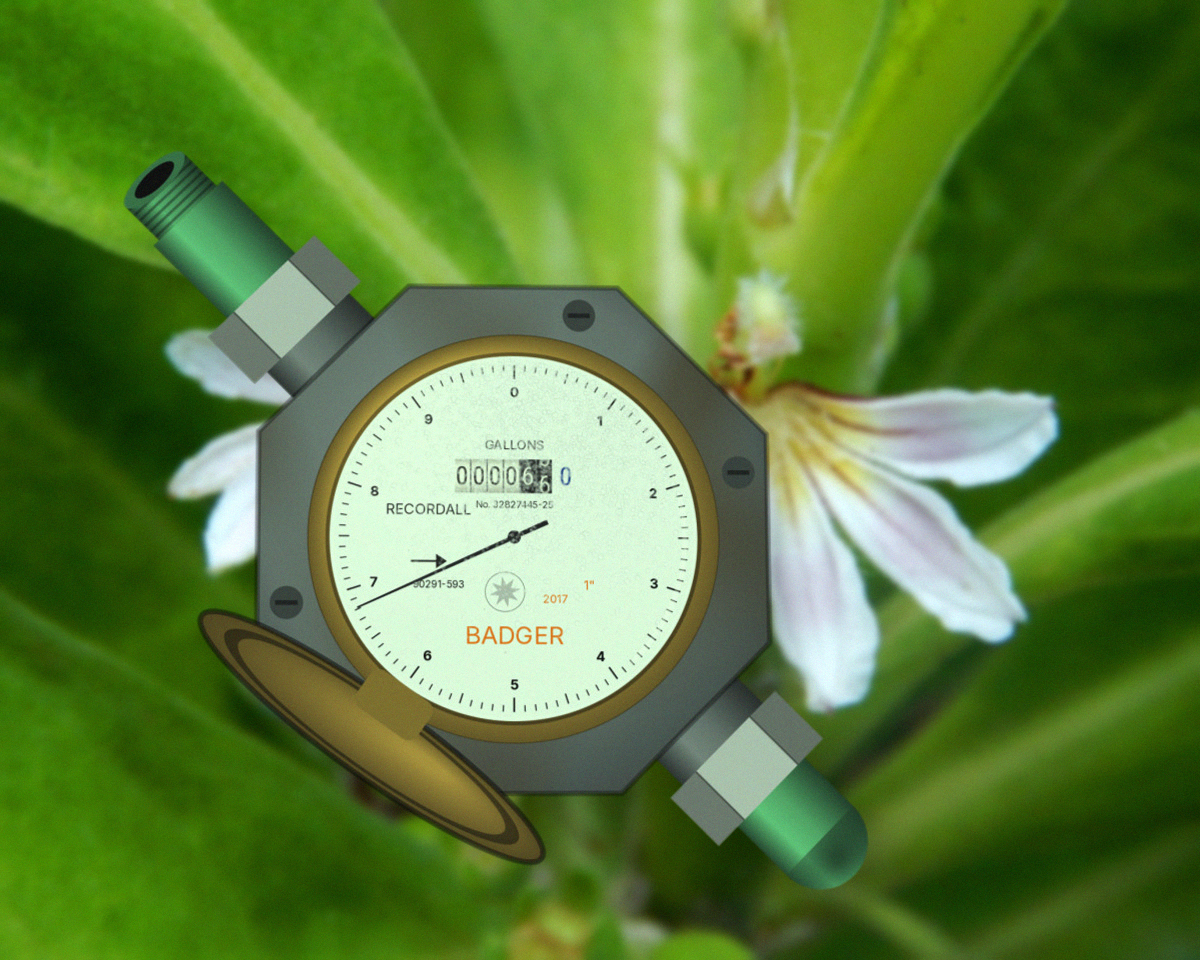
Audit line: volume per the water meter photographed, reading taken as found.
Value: 656.8 gal
